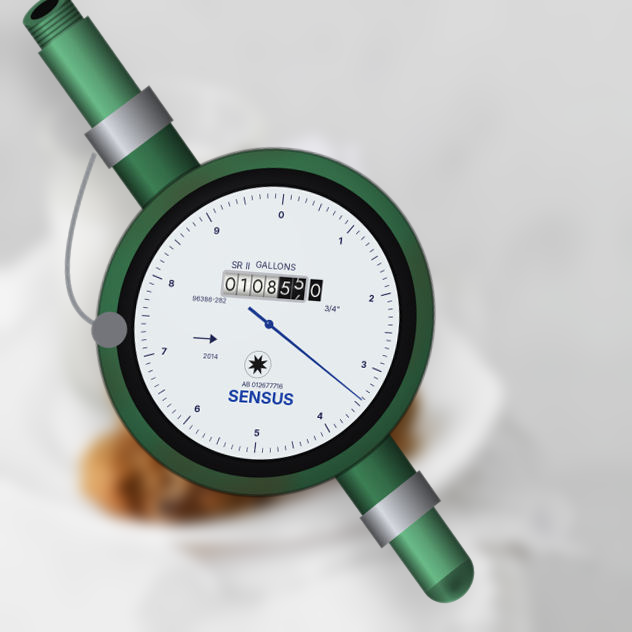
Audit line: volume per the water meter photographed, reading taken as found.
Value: 108553.4 gal
